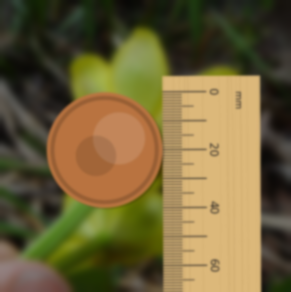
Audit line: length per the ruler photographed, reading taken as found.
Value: 40 mm
